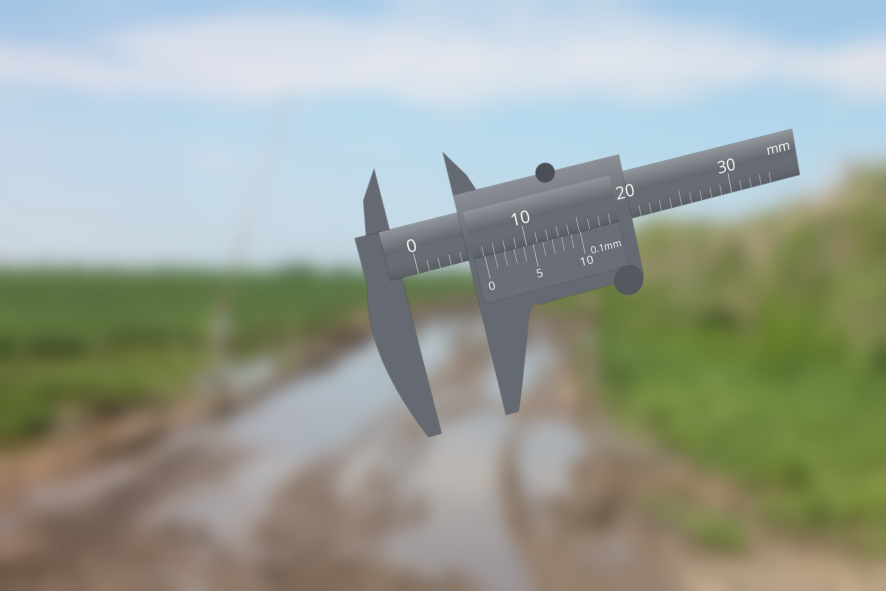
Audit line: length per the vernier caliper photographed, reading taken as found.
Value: 6.1 mm
